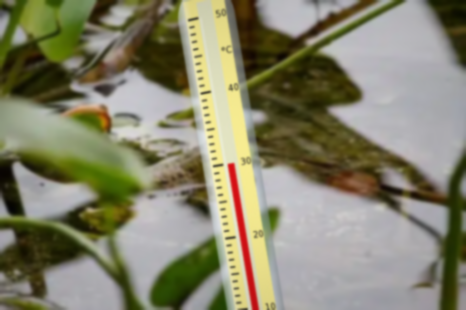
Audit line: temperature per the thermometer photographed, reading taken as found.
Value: 30 °C
